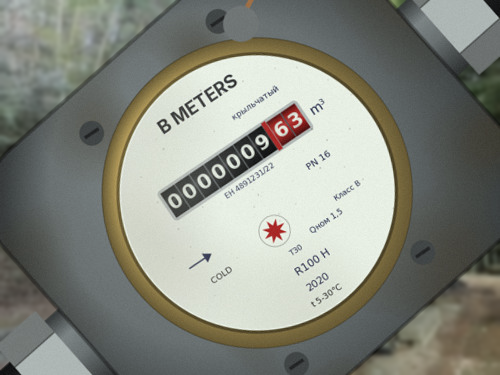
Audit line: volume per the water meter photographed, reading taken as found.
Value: 9.63 m³
